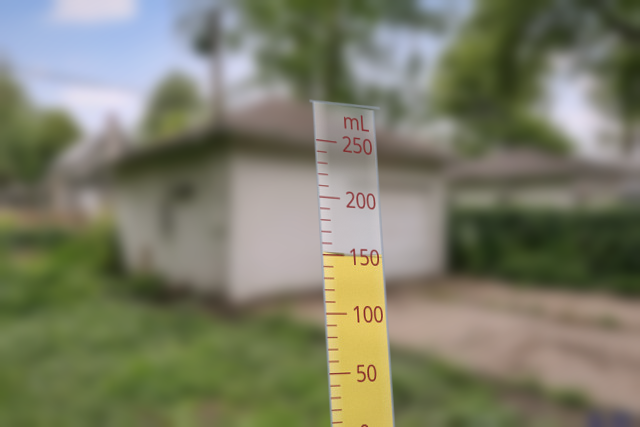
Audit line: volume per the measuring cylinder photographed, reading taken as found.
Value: 150 mL
